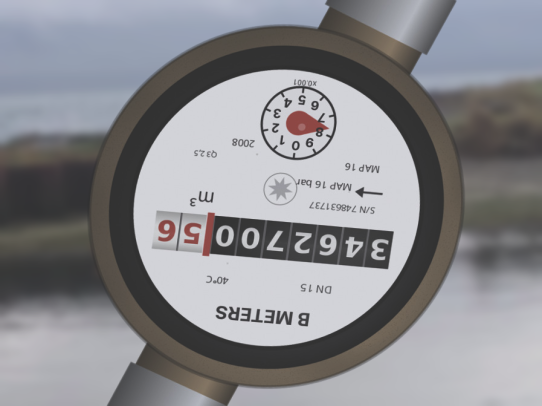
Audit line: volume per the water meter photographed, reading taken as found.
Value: 3462700.567 m³
